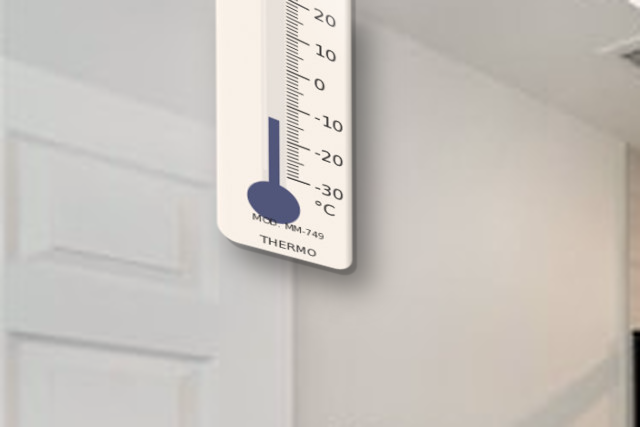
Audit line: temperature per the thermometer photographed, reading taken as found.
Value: -15 °C
